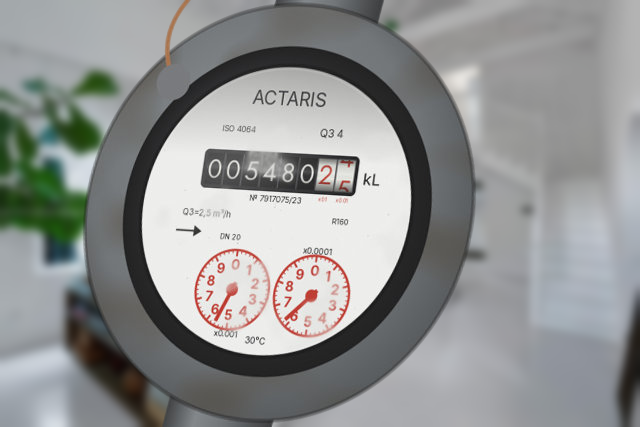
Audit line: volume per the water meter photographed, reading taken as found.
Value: 5480.2456 kL
